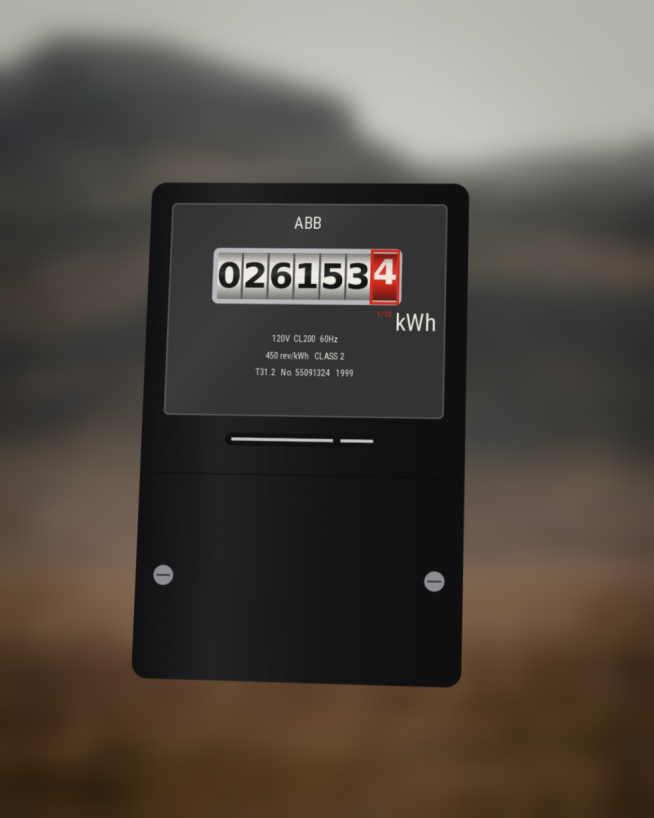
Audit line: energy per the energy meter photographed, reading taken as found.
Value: 26153.4 kWh
